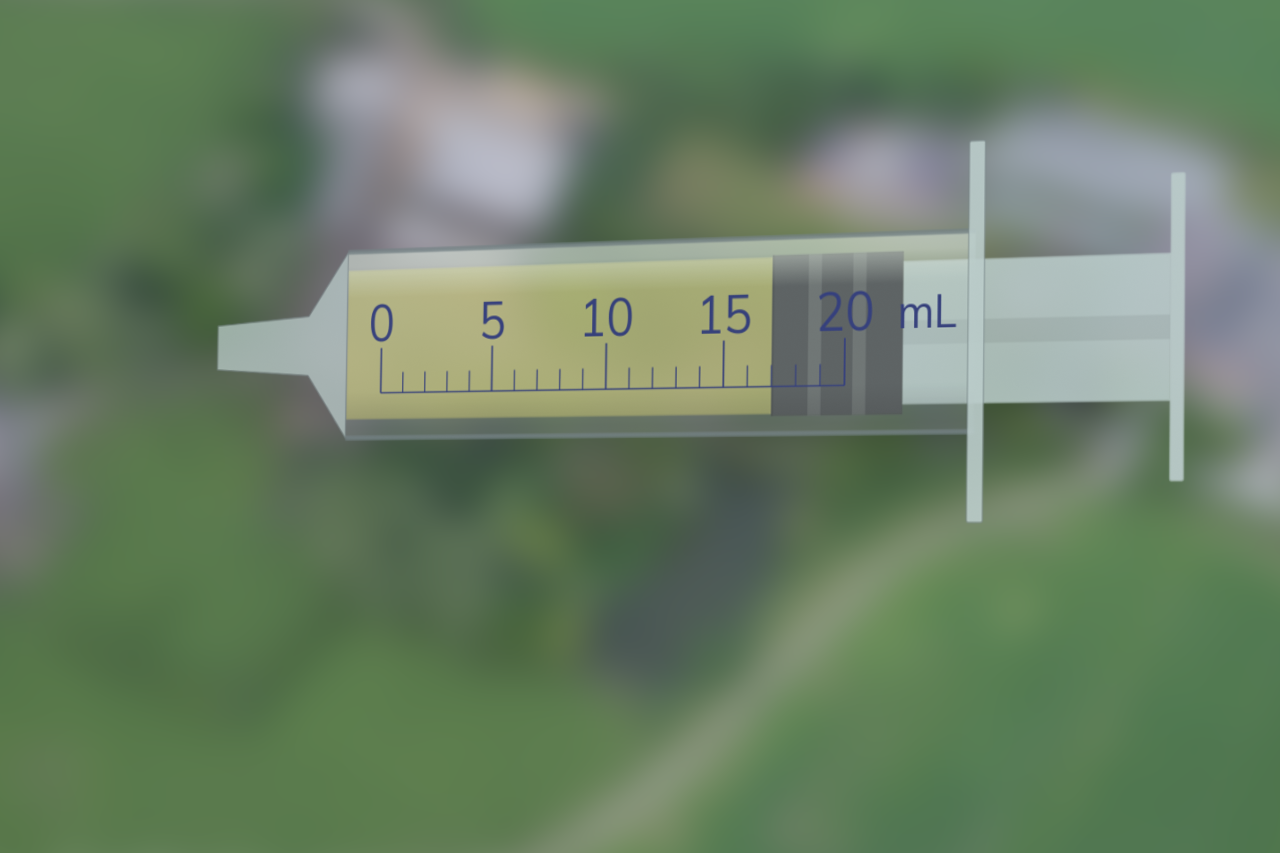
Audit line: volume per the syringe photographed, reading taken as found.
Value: 17 mL
